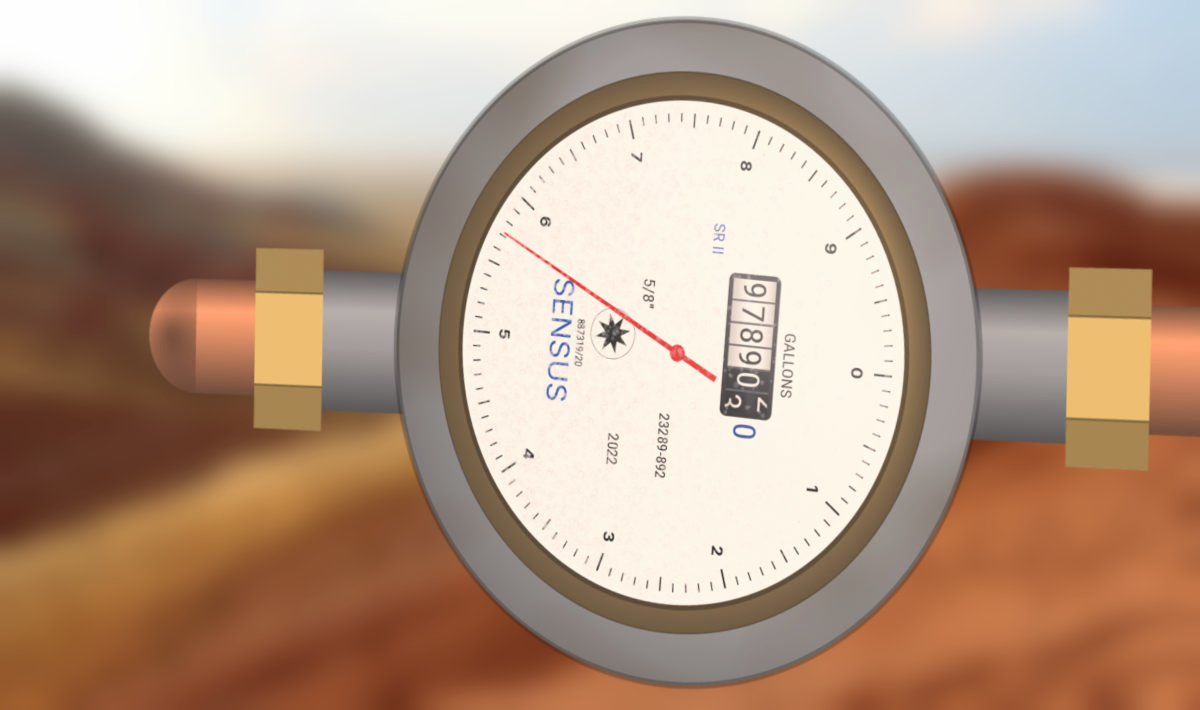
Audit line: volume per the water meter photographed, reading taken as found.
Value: 9789025.7 gal
